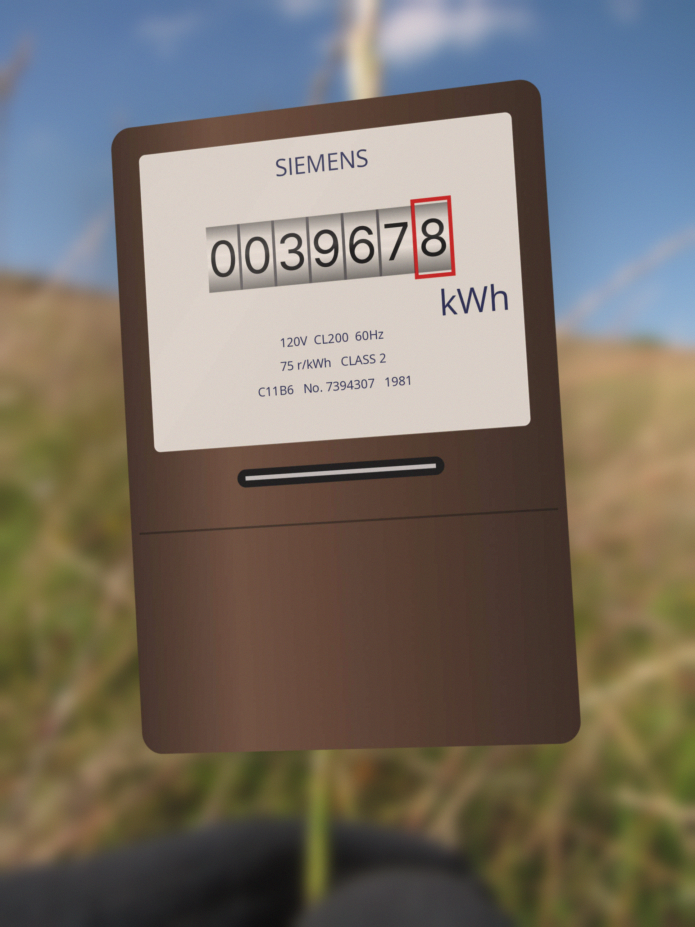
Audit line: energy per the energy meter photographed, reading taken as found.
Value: 3967.8 kWh
